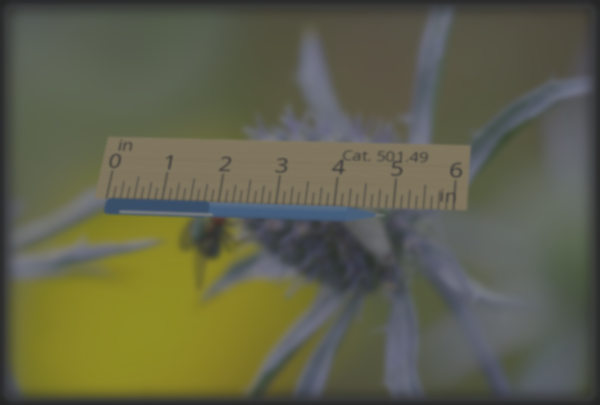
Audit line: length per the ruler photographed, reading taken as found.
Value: 4.875 in
